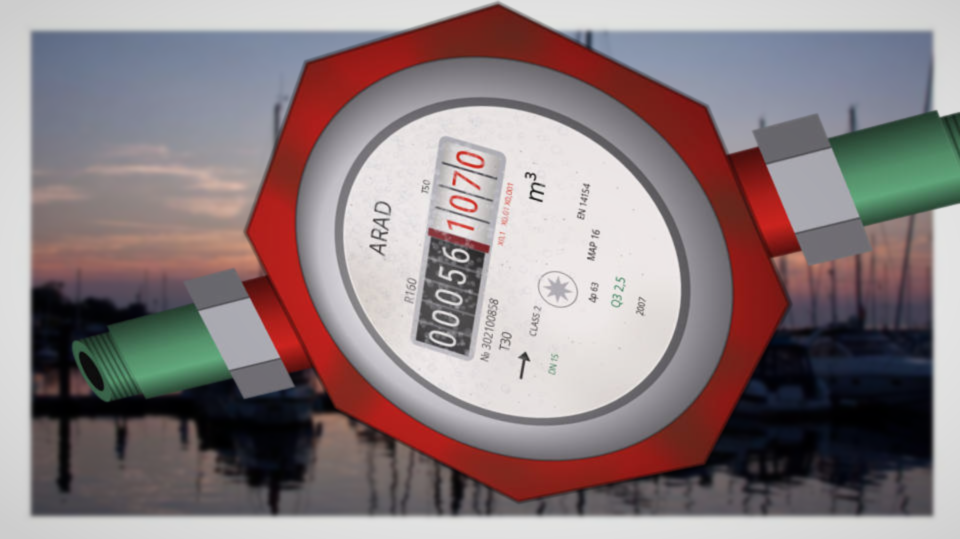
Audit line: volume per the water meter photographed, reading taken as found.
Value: 56.1070 m³
